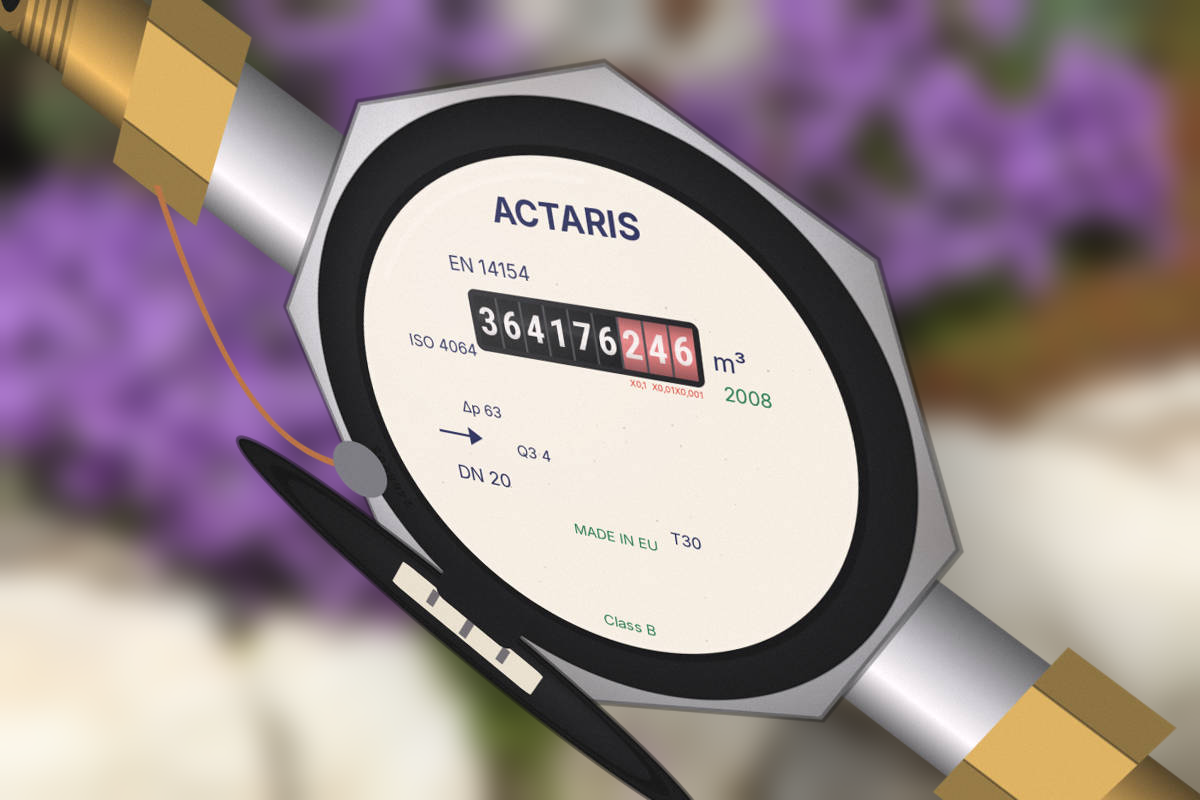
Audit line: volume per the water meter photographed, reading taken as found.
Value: 364176.246 m³
